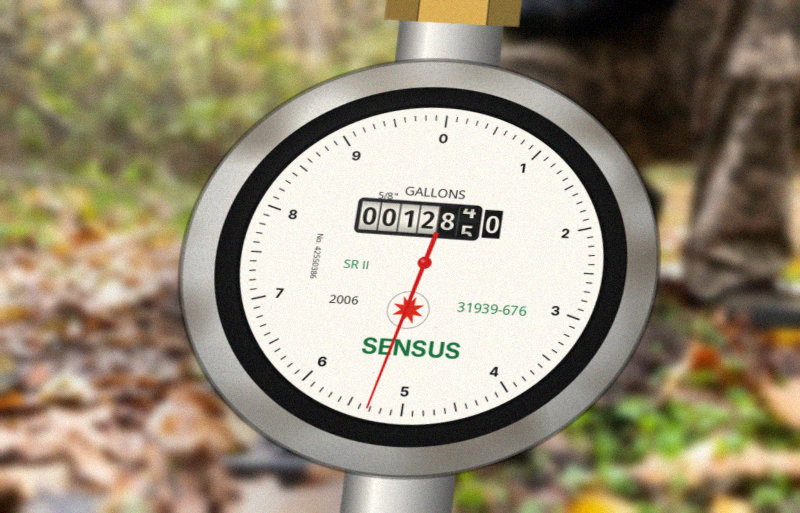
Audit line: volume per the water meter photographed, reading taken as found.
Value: 12845.3 gal
